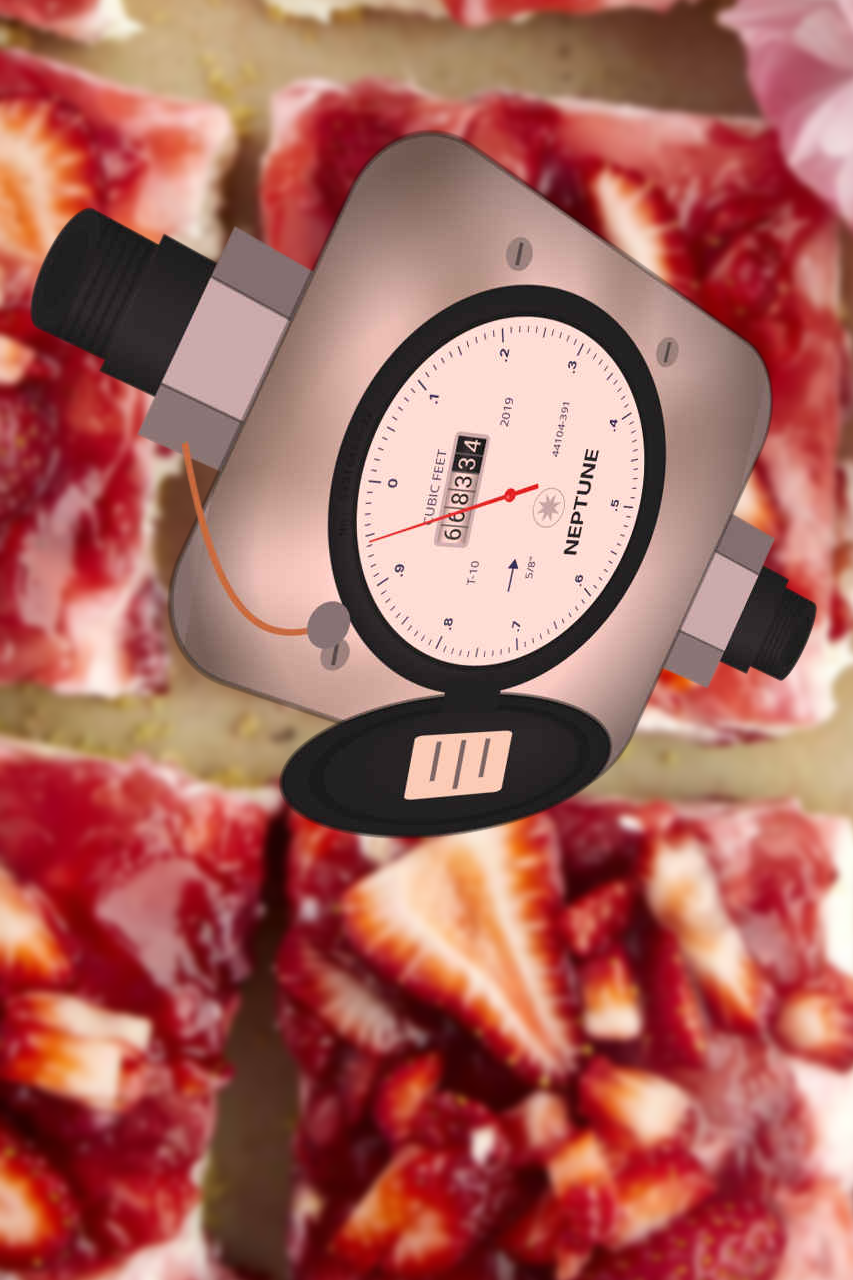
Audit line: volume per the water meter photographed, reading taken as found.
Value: 668333.94 ft³
